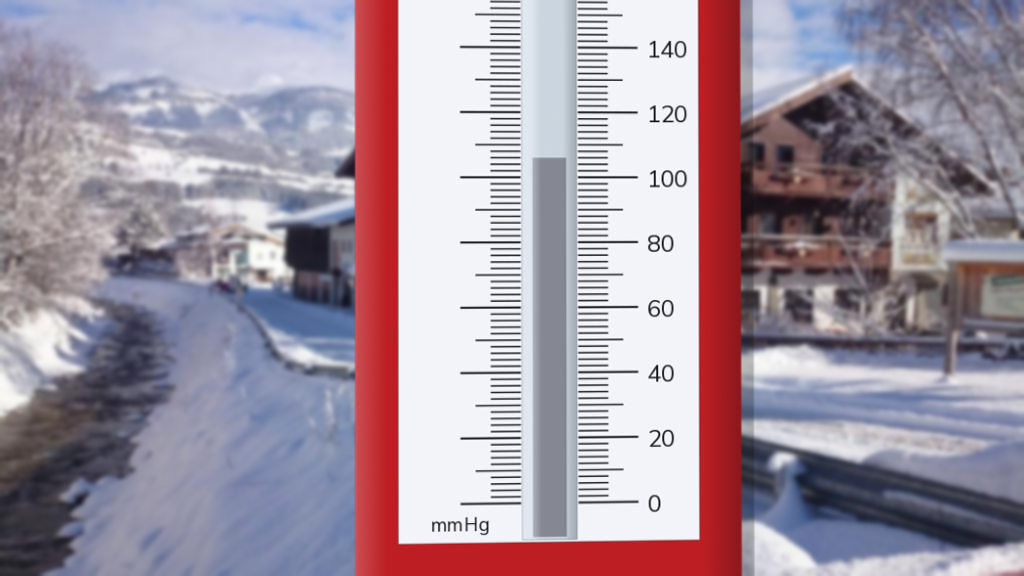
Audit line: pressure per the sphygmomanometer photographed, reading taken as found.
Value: 106 mmHg
